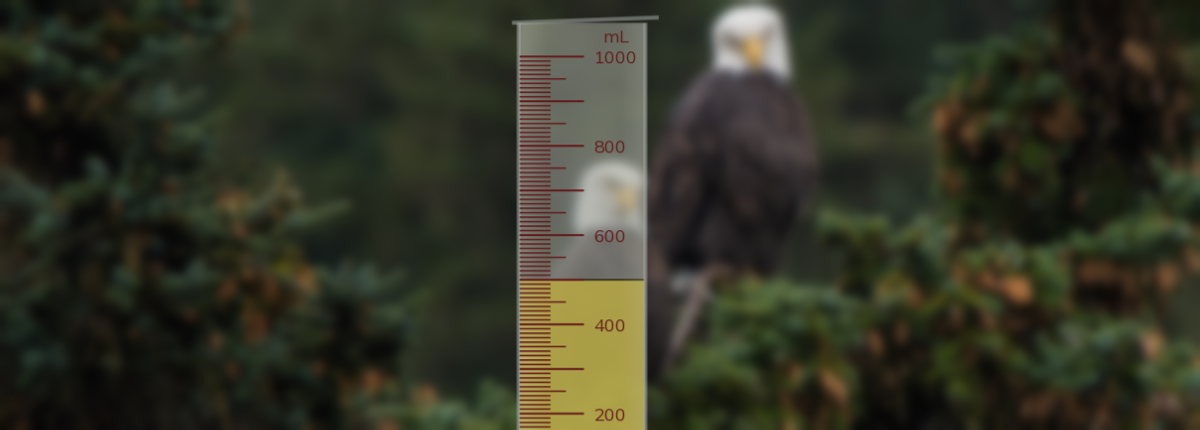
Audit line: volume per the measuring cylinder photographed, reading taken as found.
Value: 500 mL
